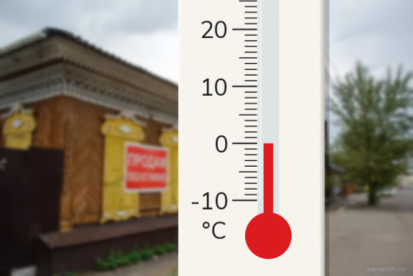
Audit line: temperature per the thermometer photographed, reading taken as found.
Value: 0 °C
